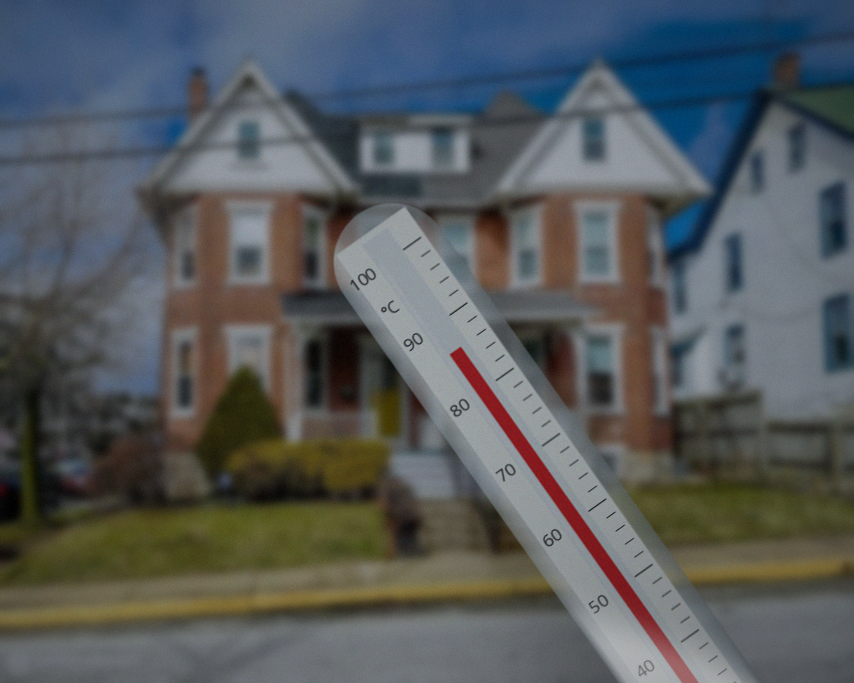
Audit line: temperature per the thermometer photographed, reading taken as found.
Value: 86 °C
